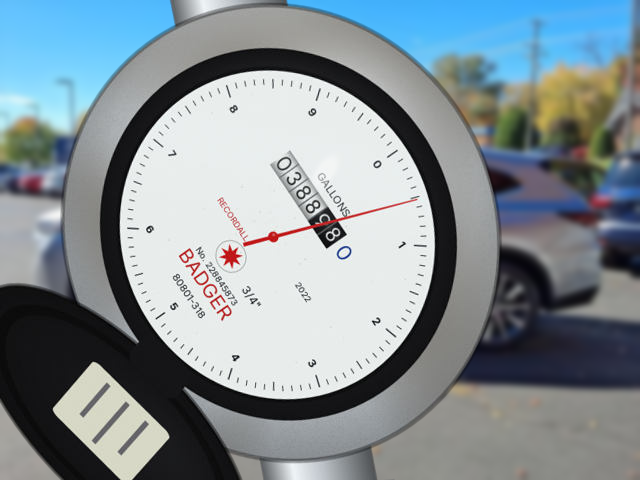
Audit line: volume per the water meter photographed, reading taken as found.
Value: 388980.5 gal
